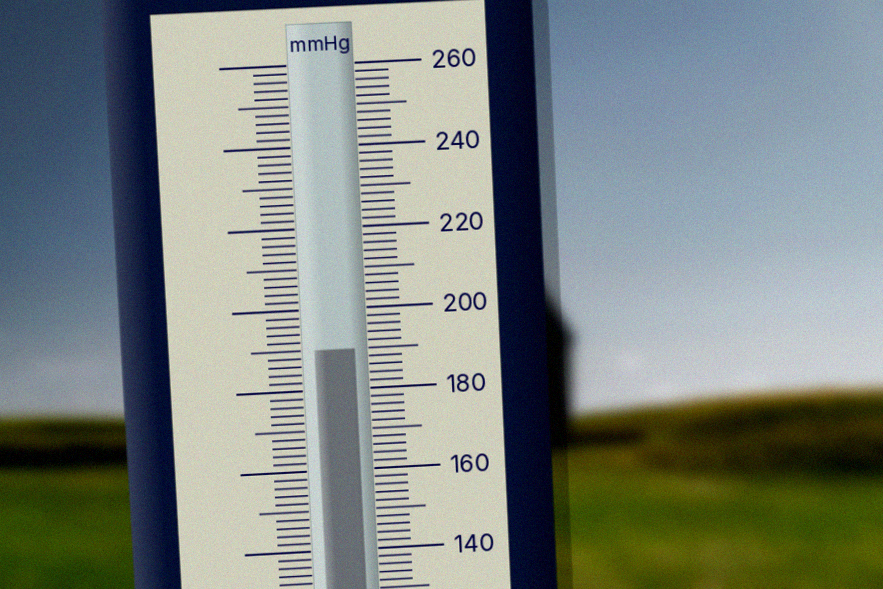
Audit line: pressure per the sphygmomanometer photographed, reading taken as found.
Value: 190 mmHg
